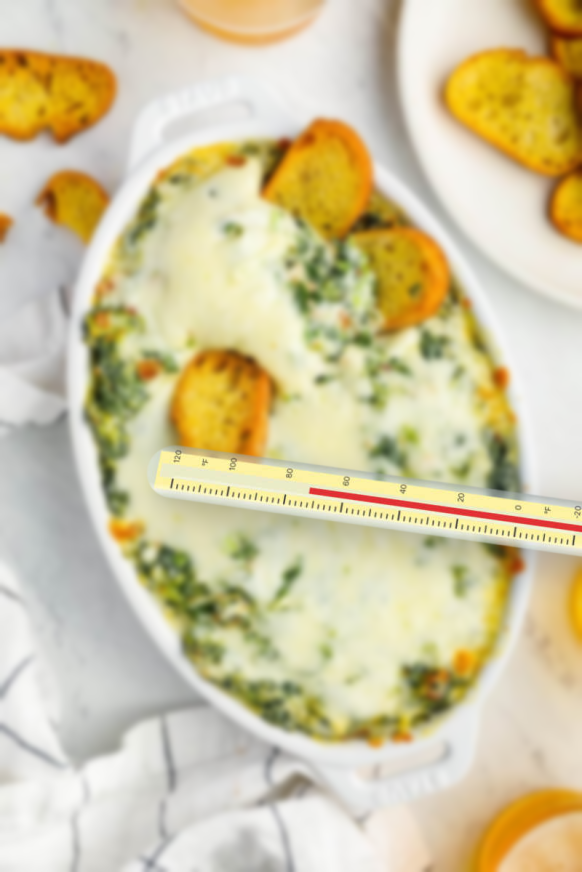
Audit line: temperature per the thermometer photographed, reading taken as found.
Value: 72 °F
